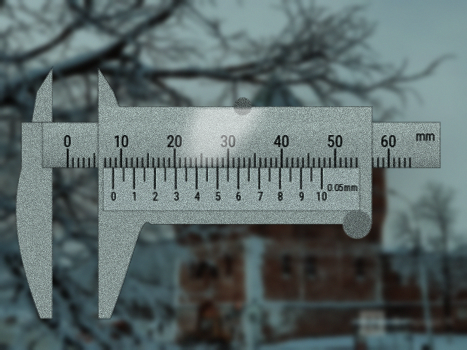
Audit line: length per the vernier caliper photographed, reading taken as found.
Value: 8.5 mm
